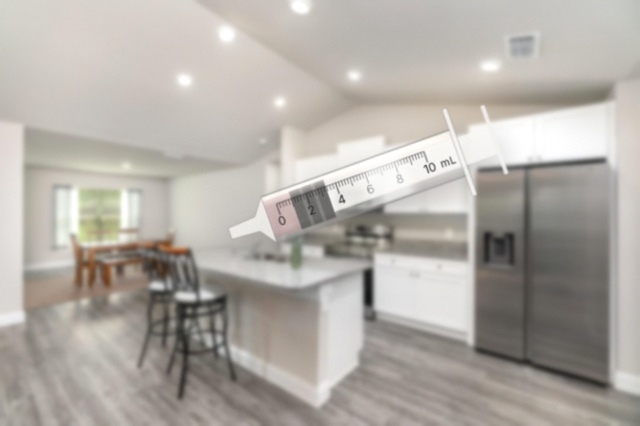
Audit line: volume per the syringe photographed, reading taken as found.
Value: 1 mL
